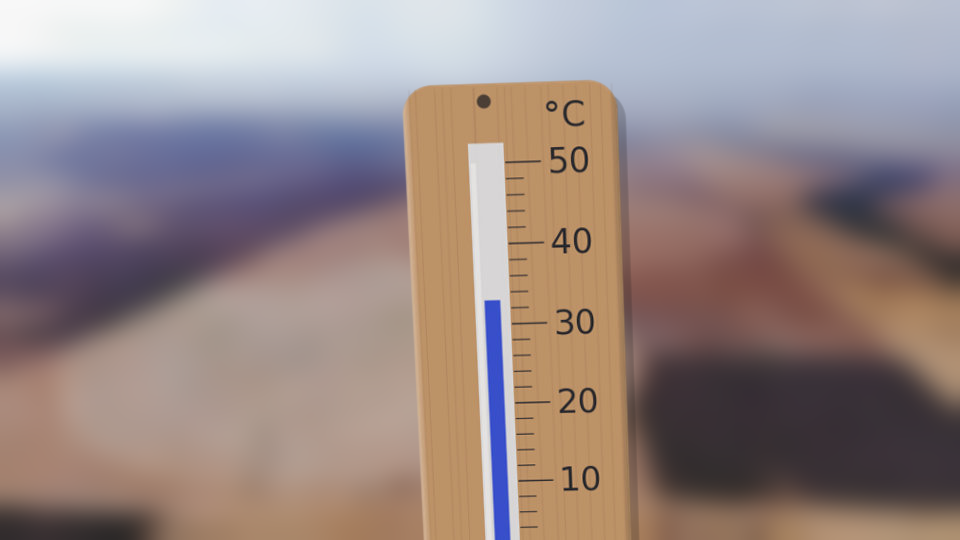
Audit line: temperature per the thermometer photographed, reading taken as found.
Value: 33 °C
